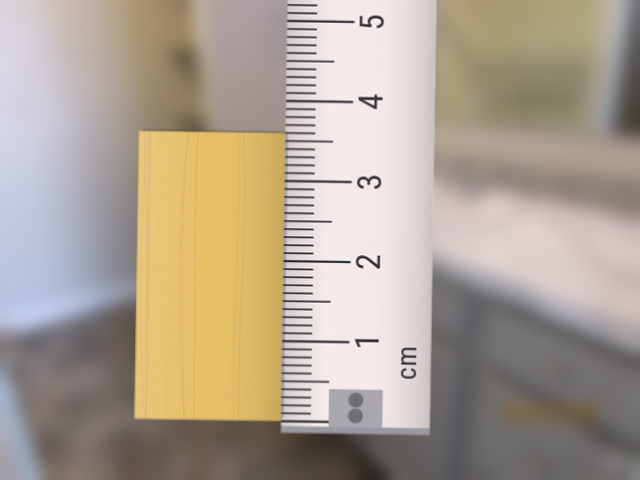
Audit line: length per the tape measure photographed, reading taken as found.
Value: 3.6 cm
